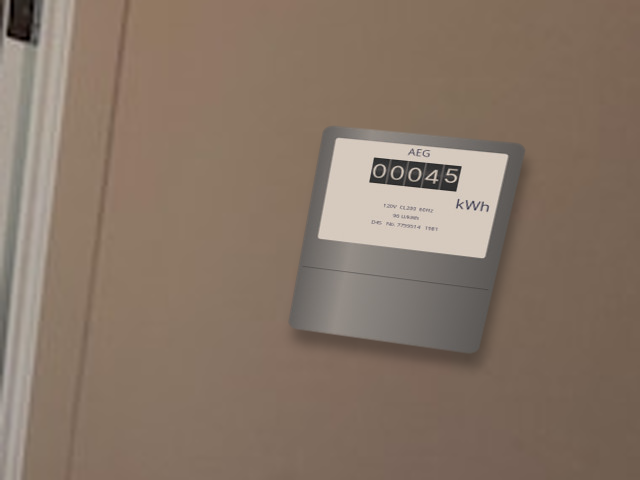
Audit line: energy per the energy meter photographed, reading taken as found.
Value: 45 kWh
